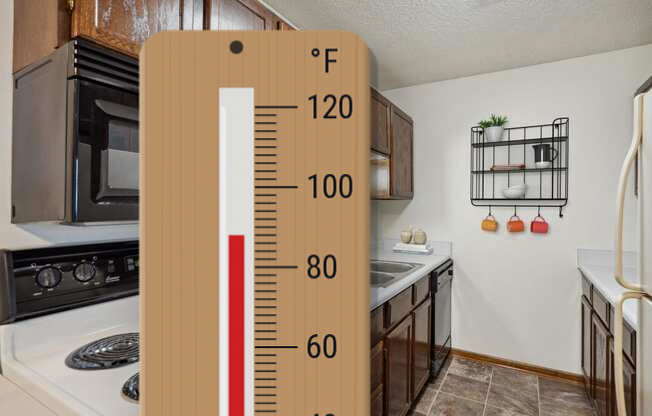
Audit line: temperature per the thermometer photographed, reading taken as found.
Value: 88 °F
